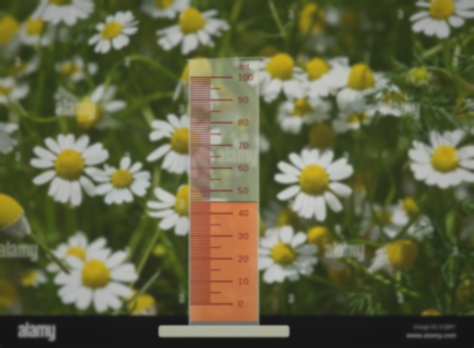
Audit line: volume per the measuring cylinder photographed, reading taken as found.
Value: 45 mL
